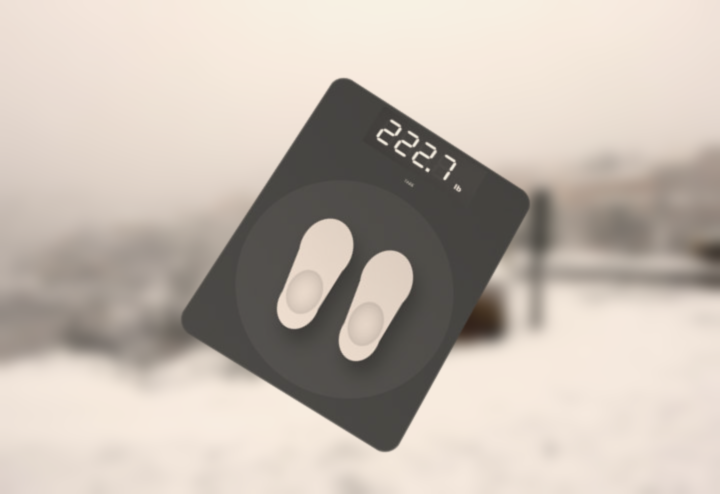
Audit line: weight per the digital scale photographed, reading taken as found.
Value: 222.7 lb
